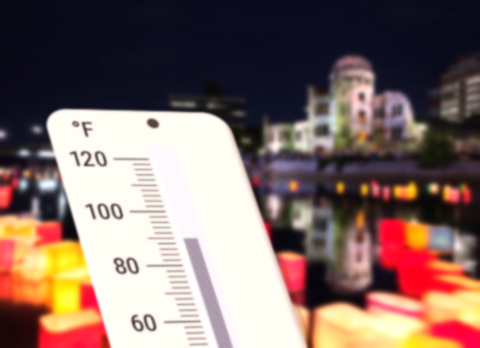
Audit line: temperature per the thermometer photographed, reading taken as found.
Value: 90 °F
